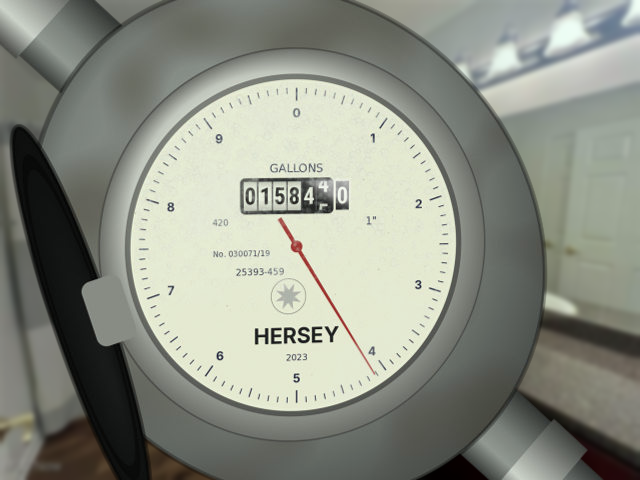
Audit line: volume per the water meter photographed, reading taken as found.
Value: 158444.1 gal
